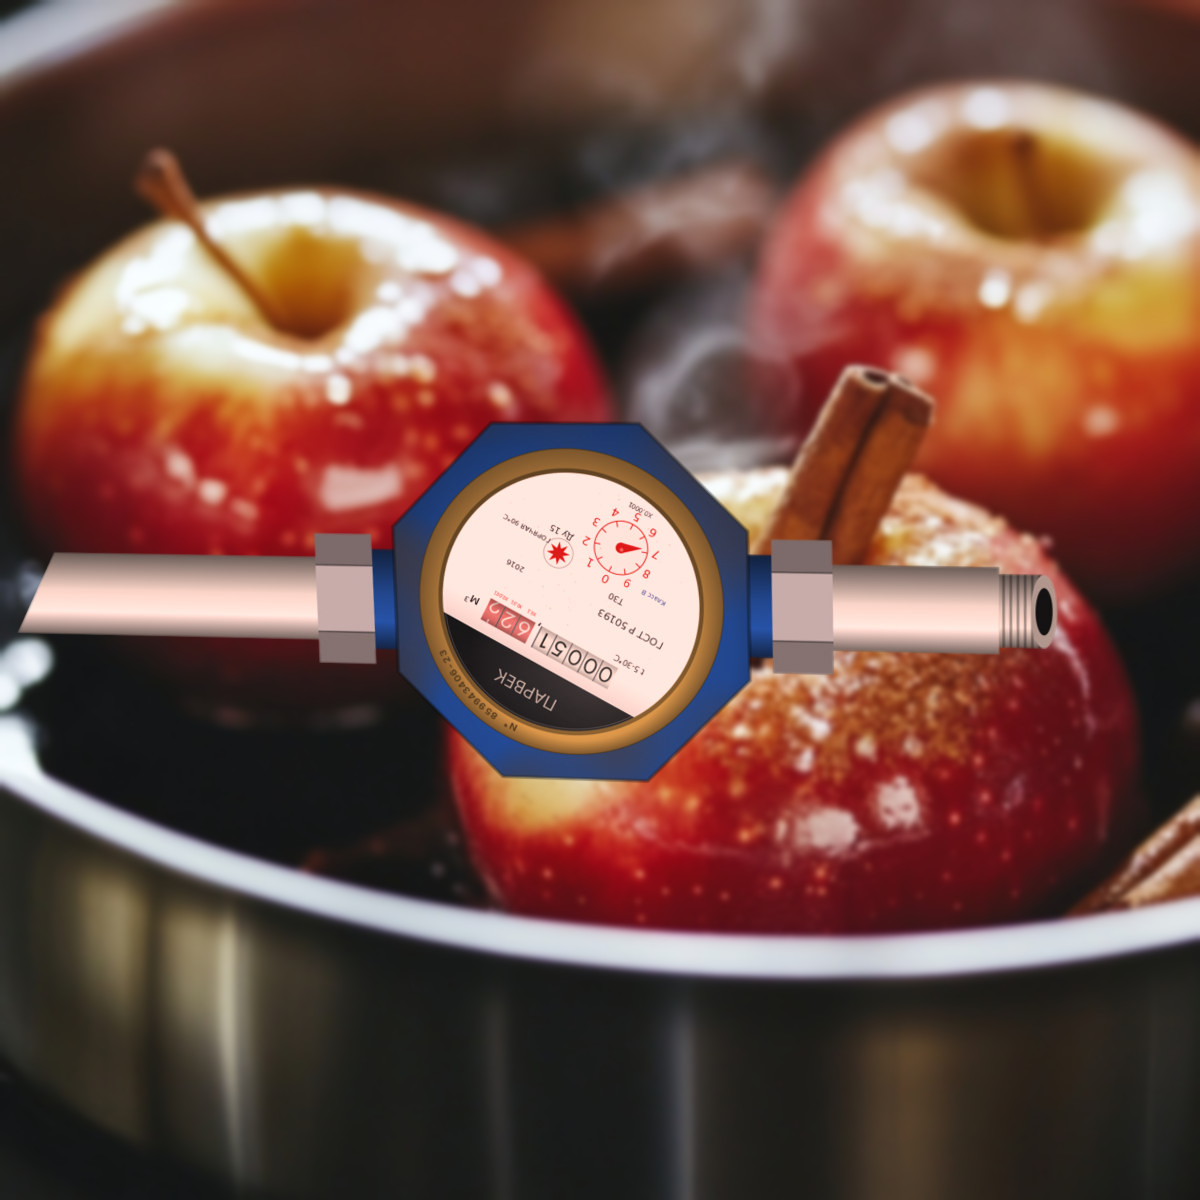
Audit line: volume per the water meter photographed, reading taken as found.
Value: 51.6216 m³
